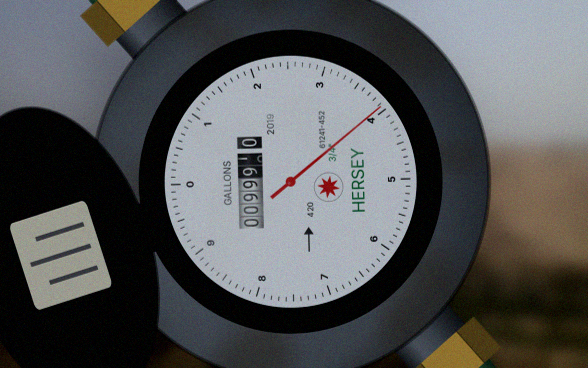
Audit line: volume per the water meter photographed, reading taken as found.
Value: 99913.9 gal
